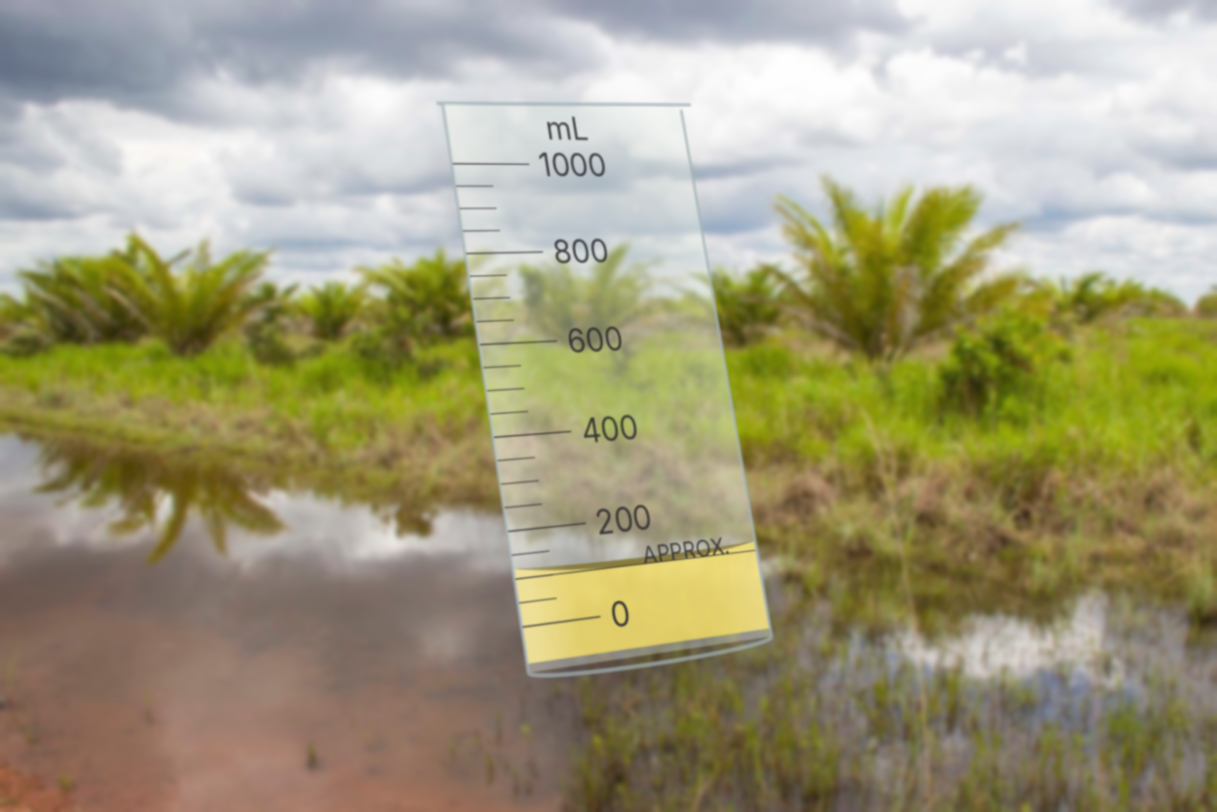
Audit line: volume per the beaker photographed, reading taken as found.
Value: 100 mL
